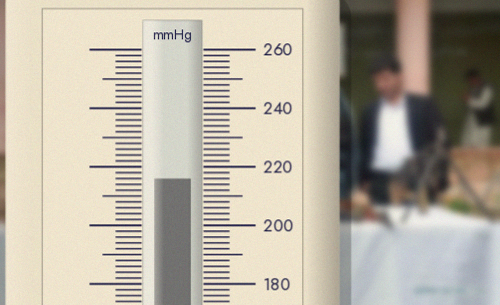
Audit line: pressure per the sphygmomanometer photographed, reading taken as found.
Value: 216 mmHg
